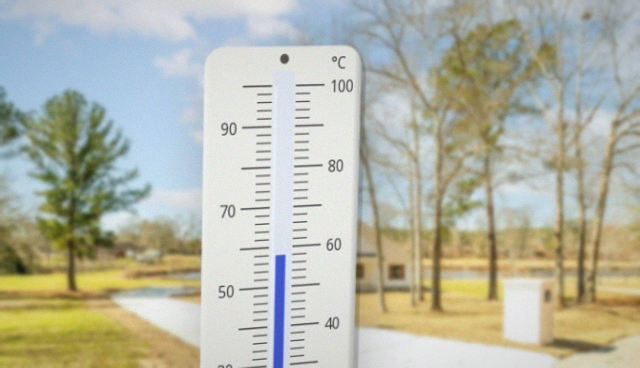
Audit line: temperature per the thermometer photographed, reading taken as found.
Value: 58 °C
